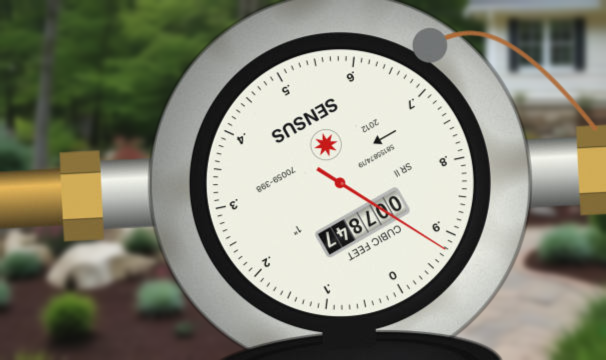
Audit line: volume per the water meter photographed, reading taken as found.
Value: 7846.92 ft³
